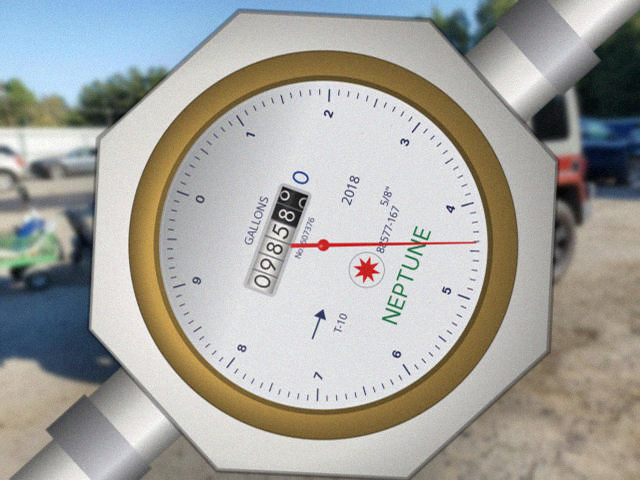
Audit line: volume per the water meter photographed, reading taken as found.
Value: 985884.4 gal
